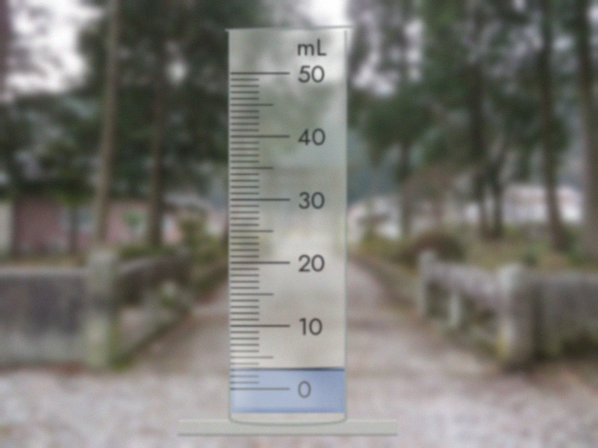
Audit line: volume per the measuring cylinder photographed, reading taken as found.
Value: 3 mL
